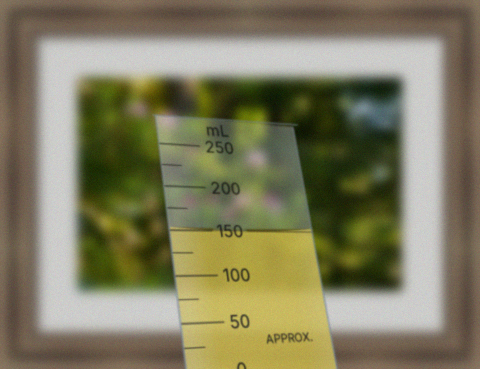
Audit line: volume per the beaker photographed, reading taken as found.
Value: 150 mL
